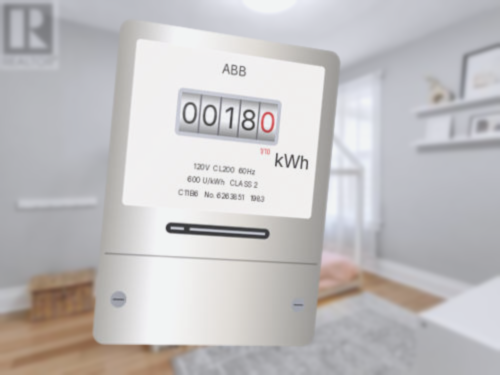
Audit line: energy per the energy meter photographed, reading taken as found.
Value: 18.0 kWh
